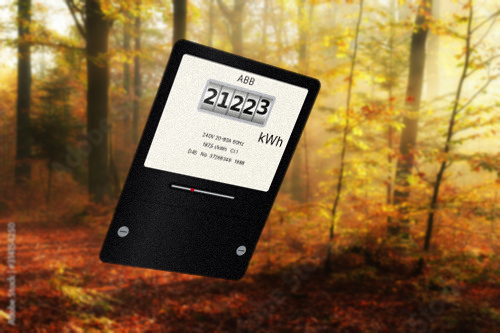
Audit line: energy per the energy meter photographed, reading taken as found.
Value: 21223 kWh
